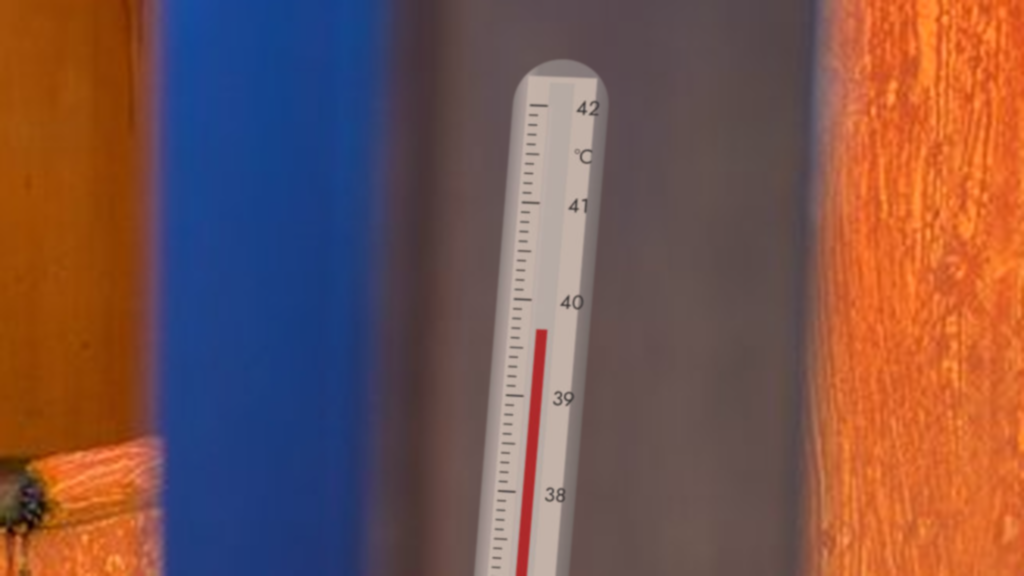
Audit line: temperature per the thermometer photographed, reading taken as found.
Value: 39.7 °C
